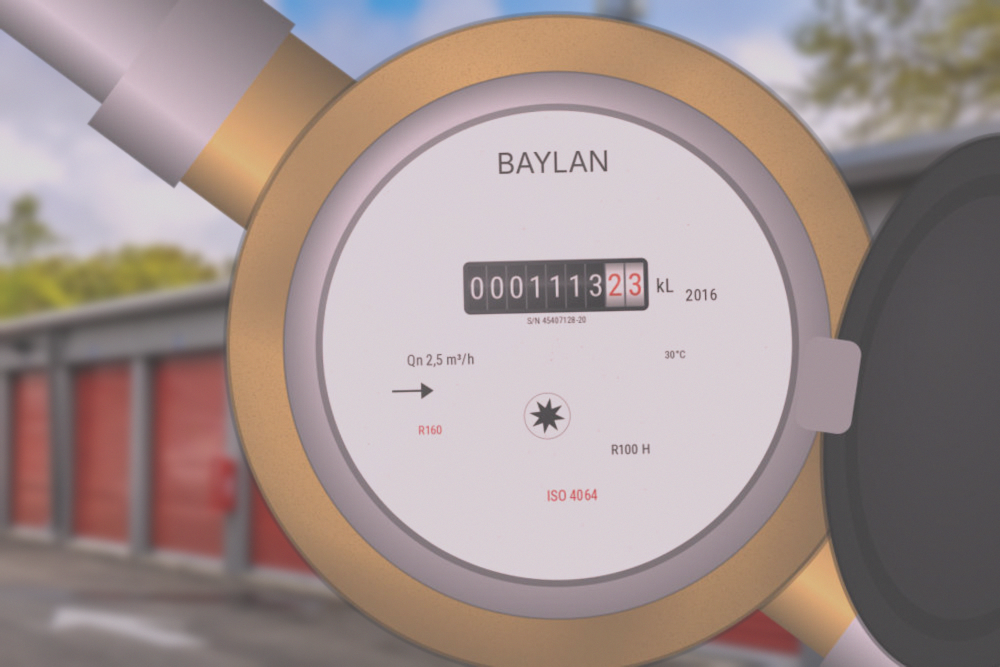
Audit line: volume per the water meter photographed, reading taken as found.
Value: 1113.23 kL
